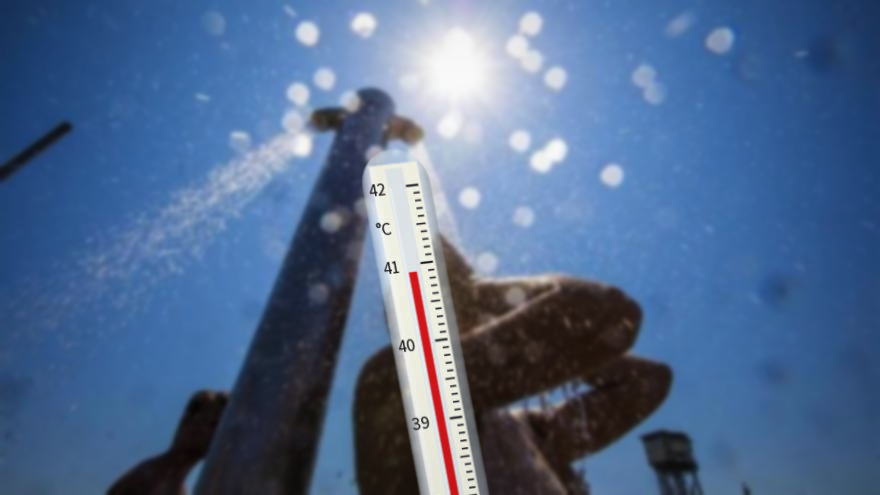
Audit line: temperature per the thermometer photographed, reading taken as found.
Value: 40.9 °C
